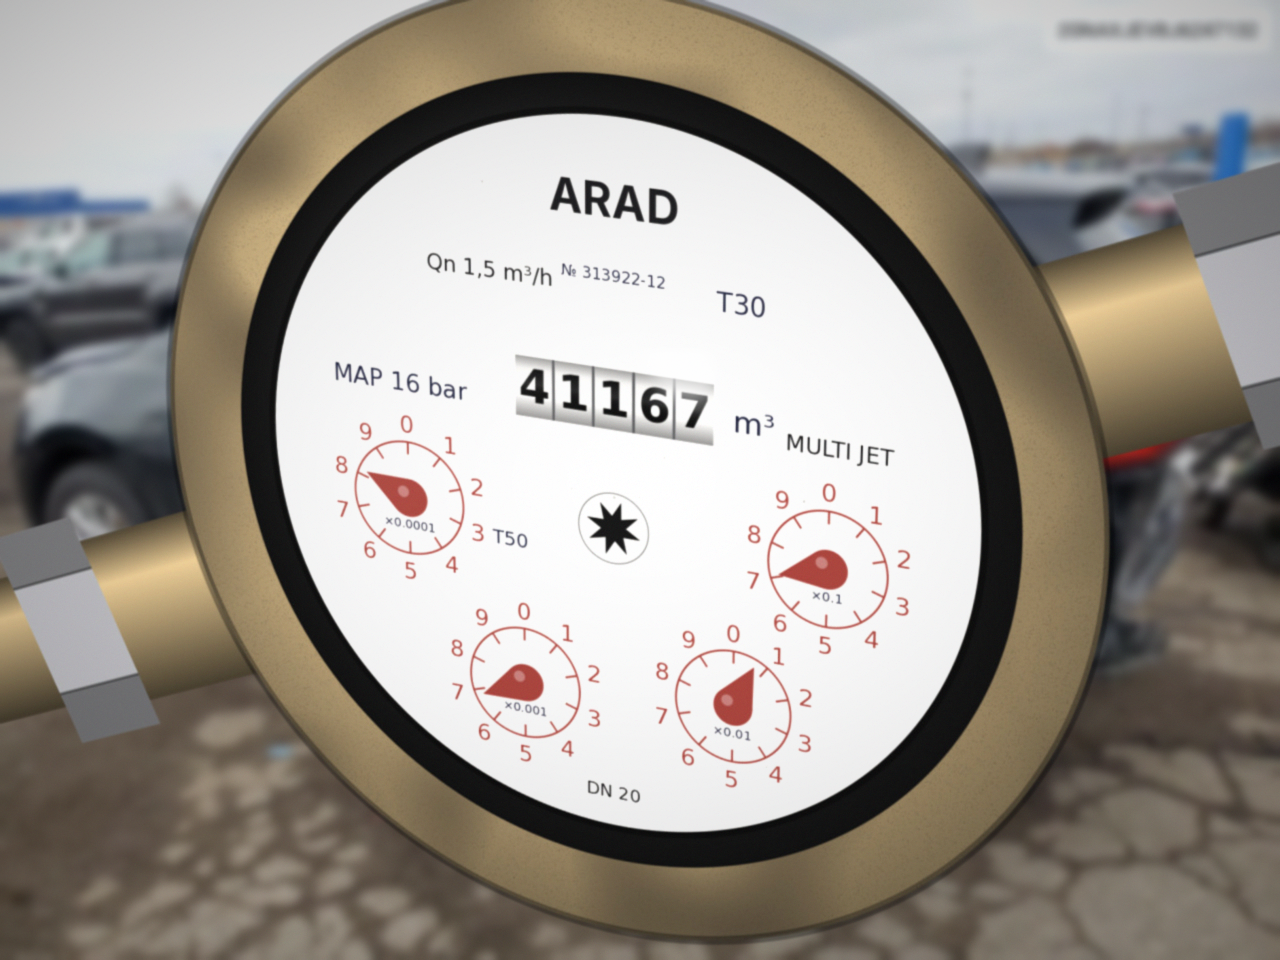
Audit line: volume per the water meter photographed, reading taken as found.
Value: 41167.7068 m³
